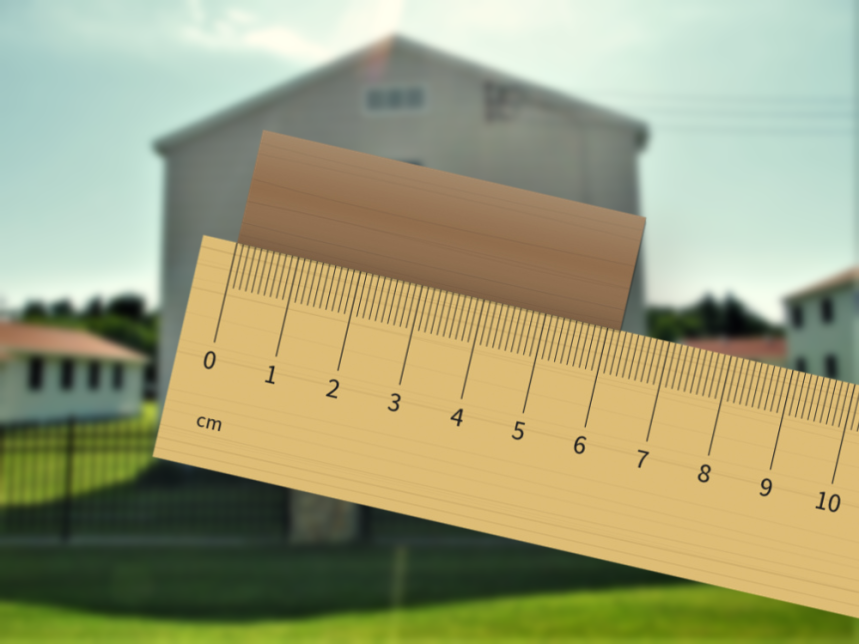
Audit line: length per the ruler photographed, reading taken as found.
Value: 6.2 cm
